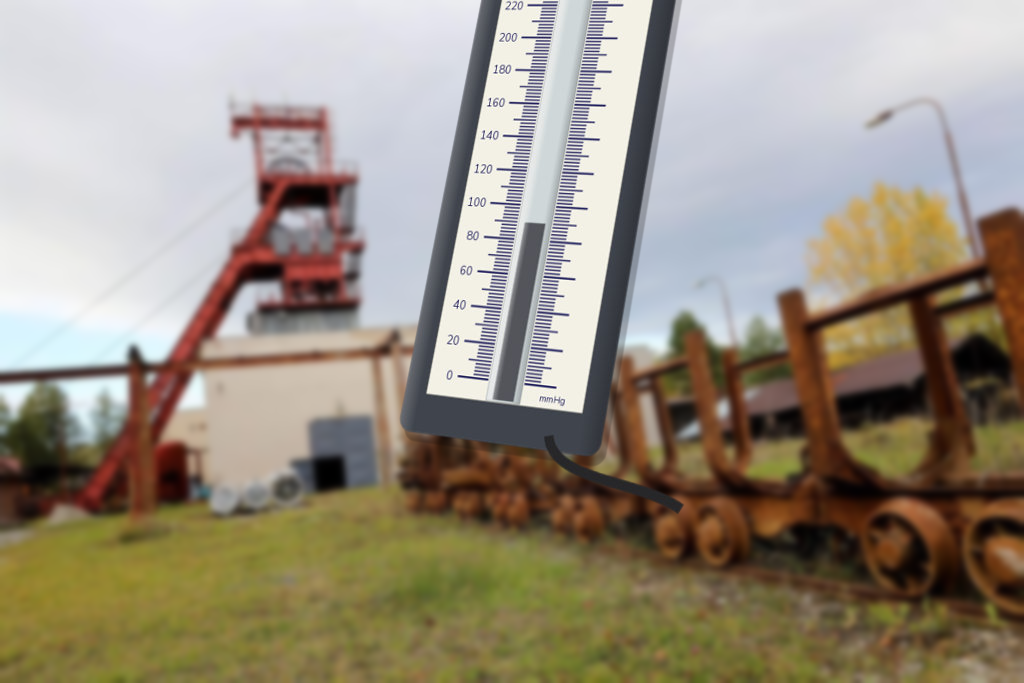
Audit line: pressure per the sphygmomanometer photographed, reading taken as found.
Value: 90 mmHg
